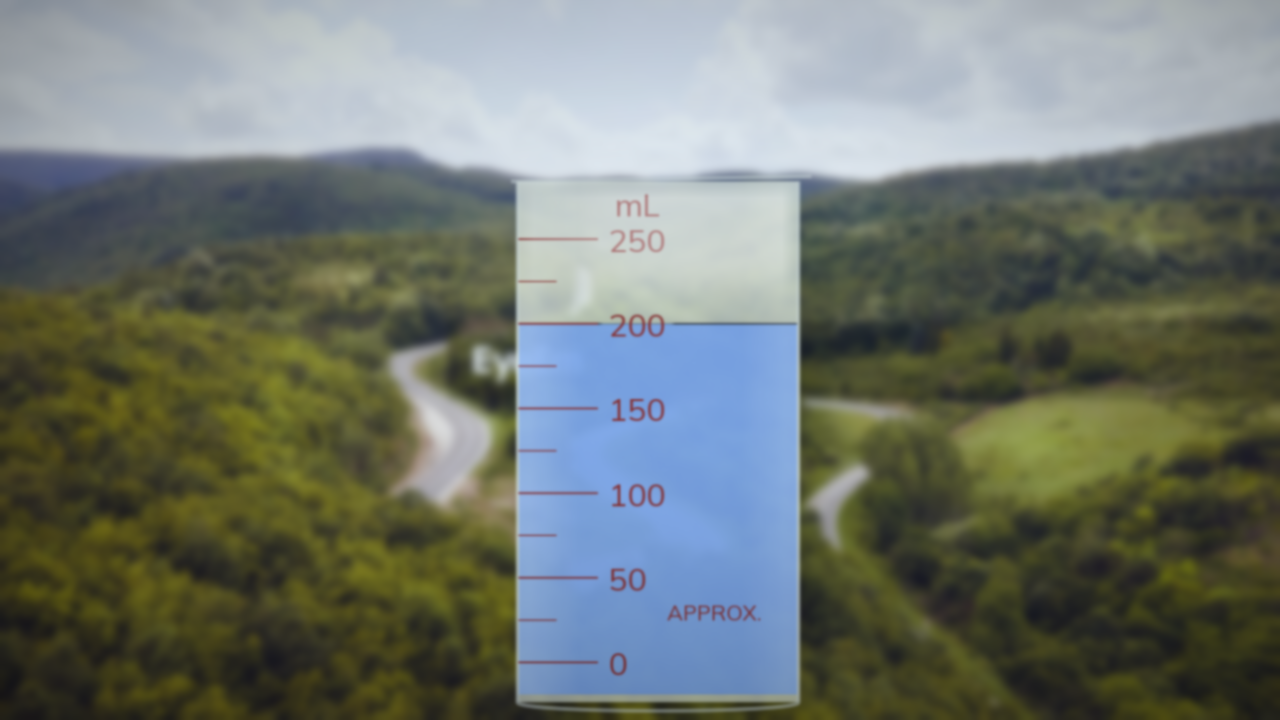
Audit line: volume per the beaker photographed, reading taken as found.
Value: 200 mL
